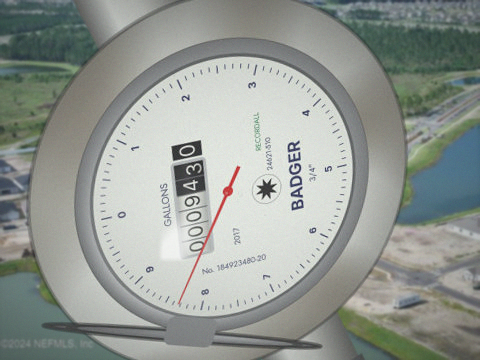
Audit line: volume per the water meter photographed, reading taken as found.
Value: 9428.3 gal
